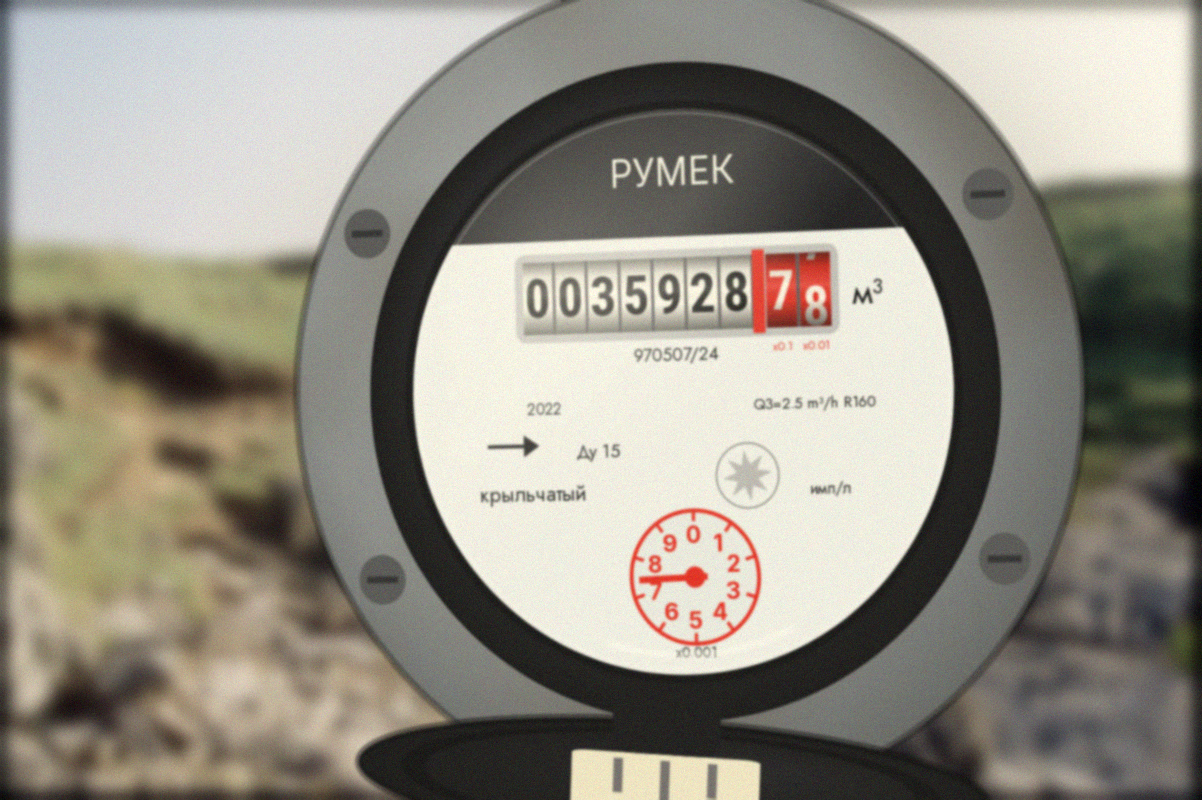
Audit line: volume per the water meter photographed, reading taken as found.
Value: 35928.777 m³
